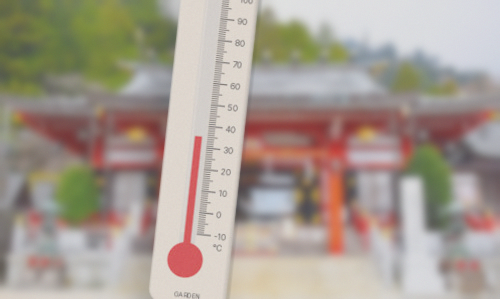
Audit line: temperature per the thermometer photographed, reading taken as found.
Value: 35 °C
